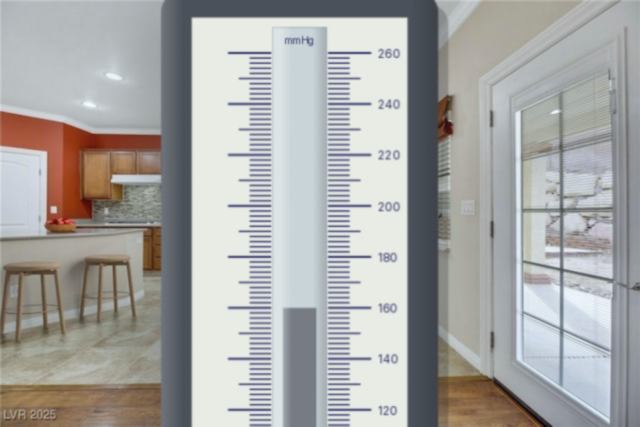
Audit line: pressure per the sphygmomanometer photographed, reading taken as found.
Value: 160 mmHg
